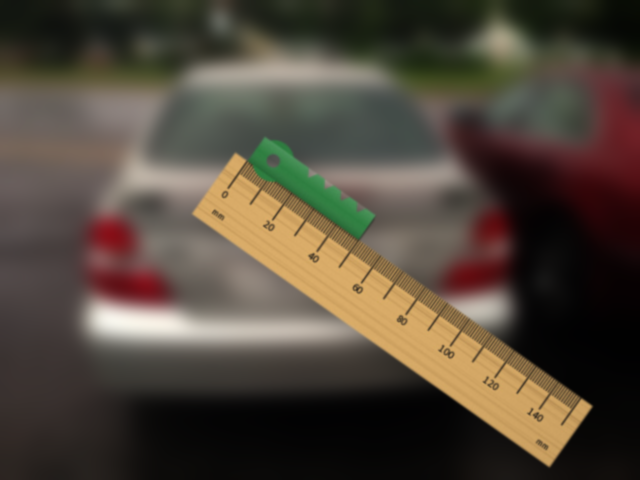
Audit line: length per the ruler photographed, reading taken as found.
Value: 50 mm
